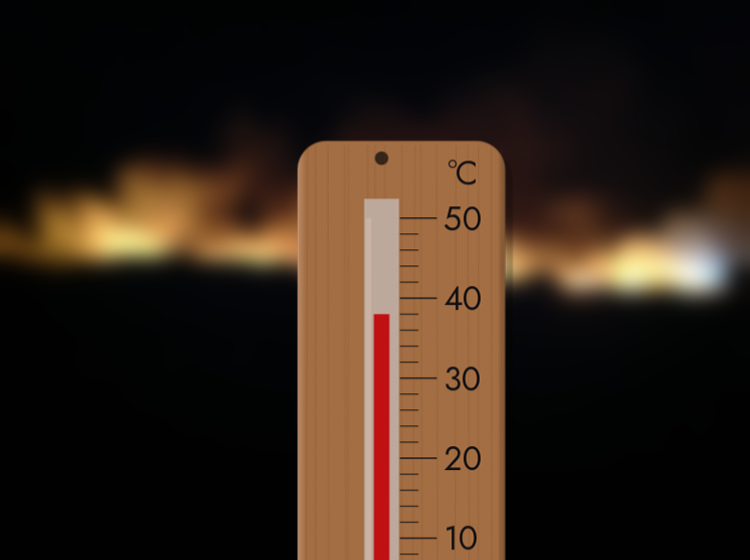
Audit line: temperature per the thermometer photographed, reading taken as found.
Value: 38 °C
